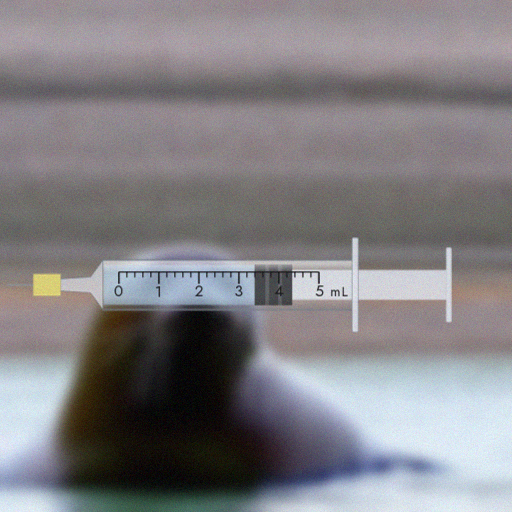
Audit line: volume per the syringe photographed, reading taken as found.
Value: 3.4 mL
